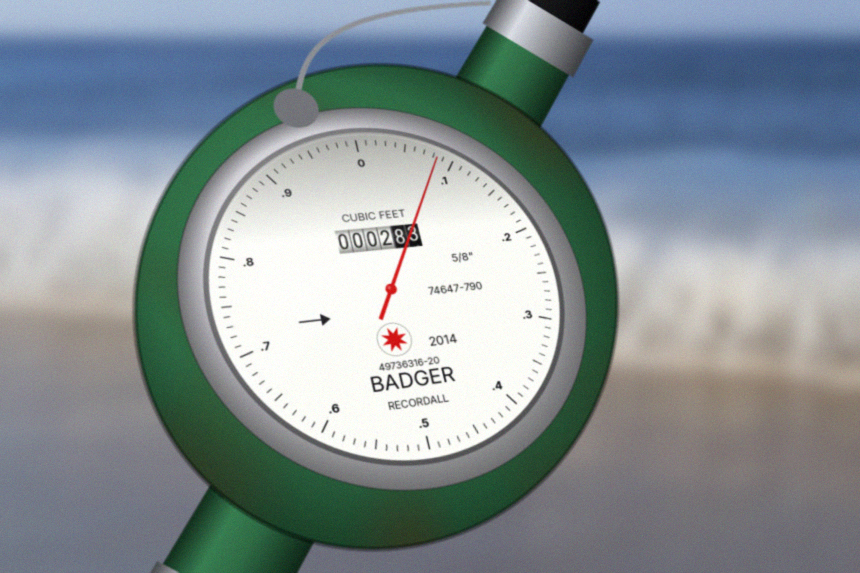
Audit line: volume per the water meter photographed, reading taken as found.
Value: 283.08 ft³
